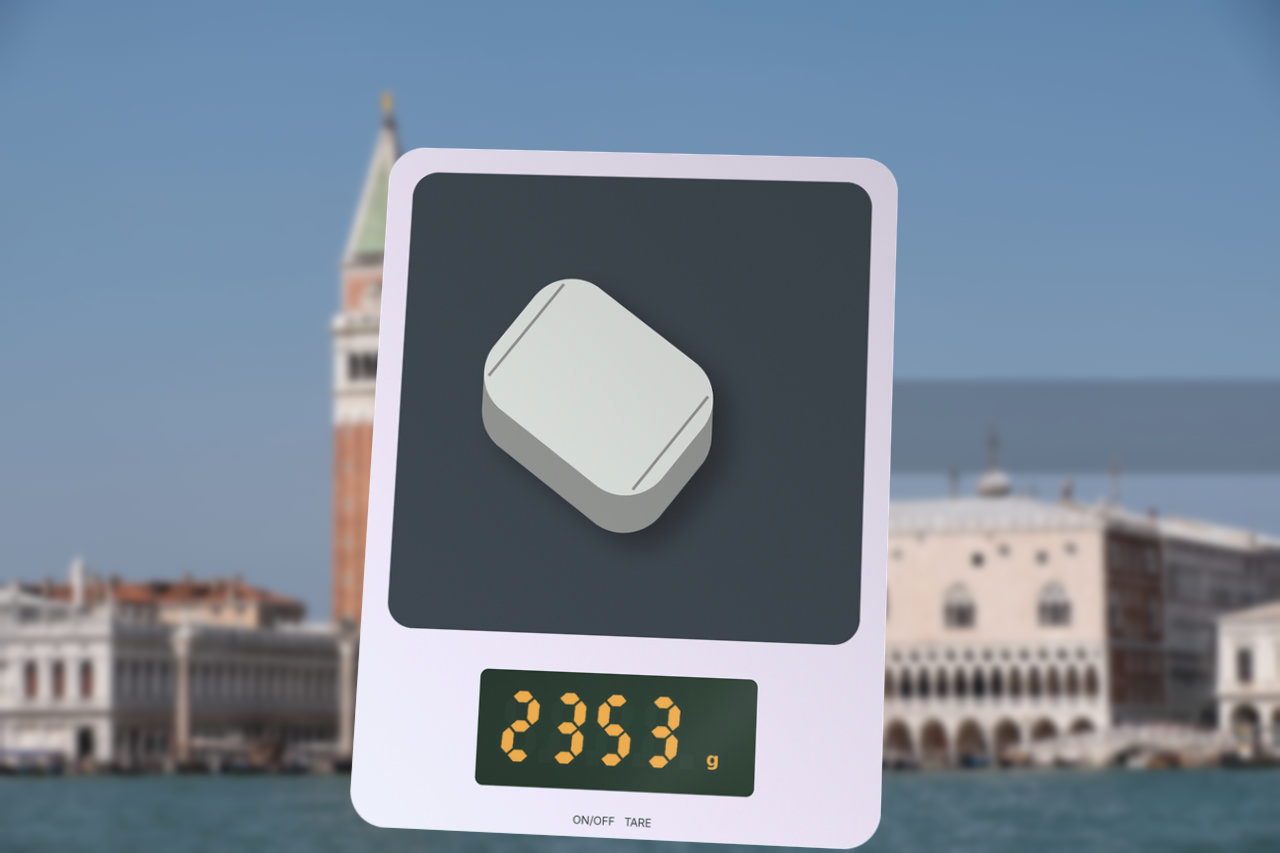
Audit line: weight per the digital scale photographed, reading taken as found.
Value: 2353 g
